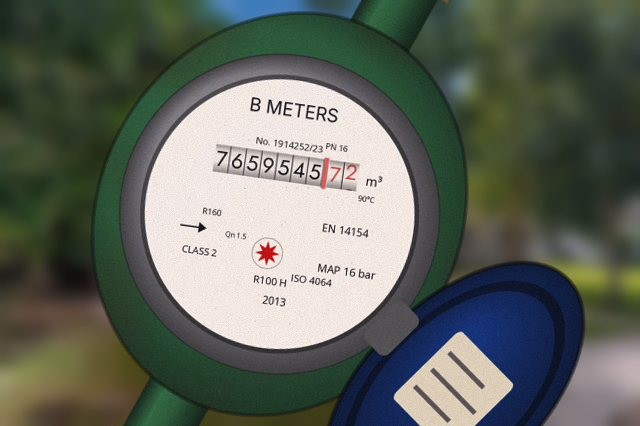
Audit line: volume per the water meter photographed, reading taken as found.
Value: 7659545.72 m³
